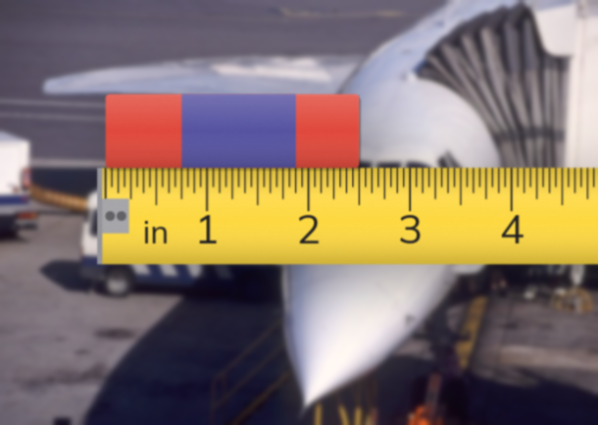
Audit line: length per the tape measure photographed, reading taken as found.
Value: 2.5 in
